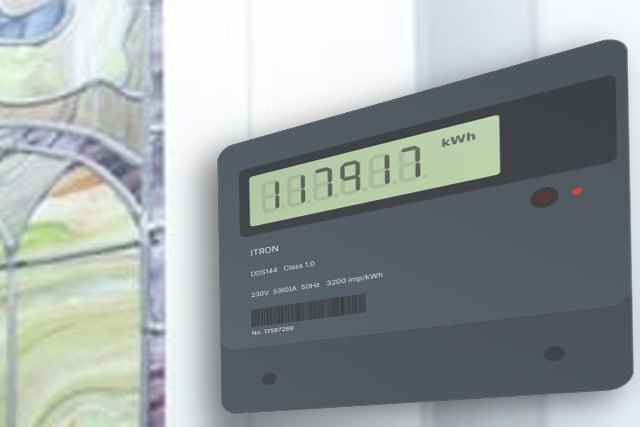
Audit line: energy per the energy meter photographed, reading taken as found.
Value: 117917 kWh
